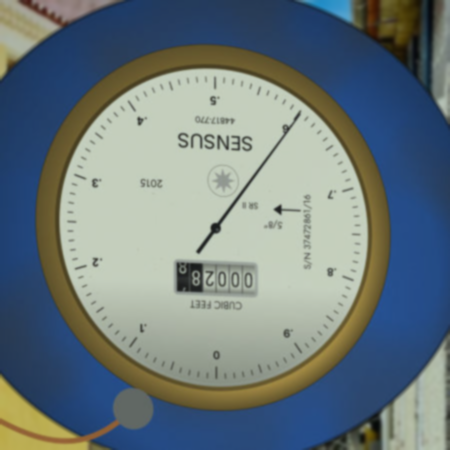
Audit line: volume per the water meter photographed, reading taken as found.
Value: 287.60 ft³
